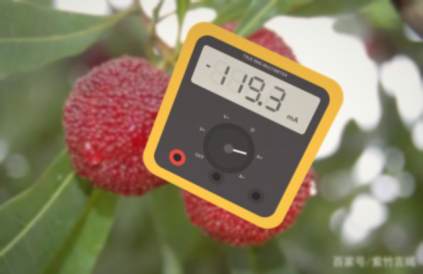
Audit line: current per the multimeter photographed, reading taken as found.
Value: -119.3 mA
